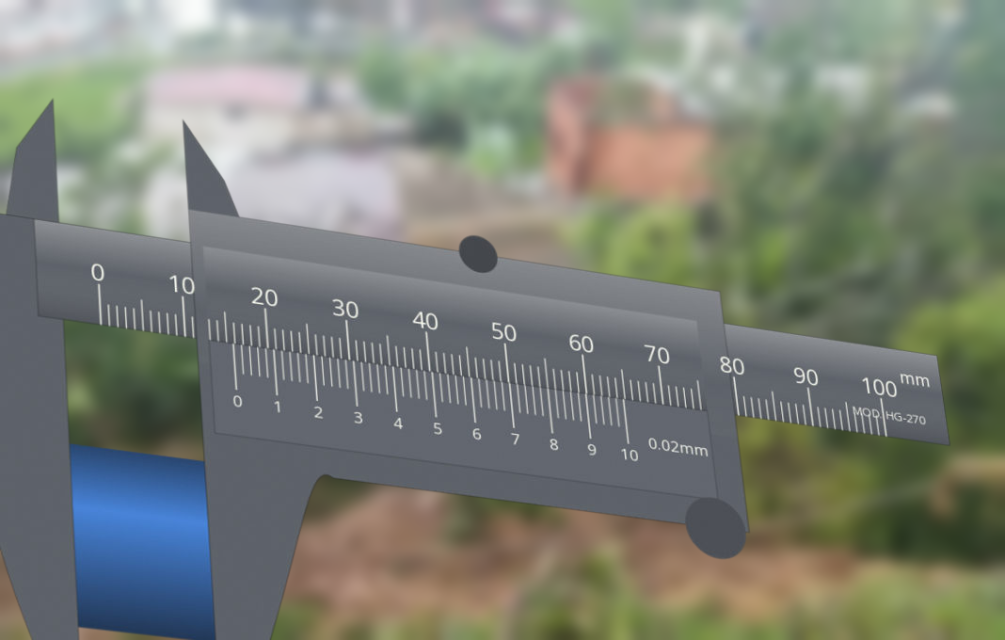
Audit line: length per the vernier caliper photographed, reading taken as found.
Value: 15.8 mm
